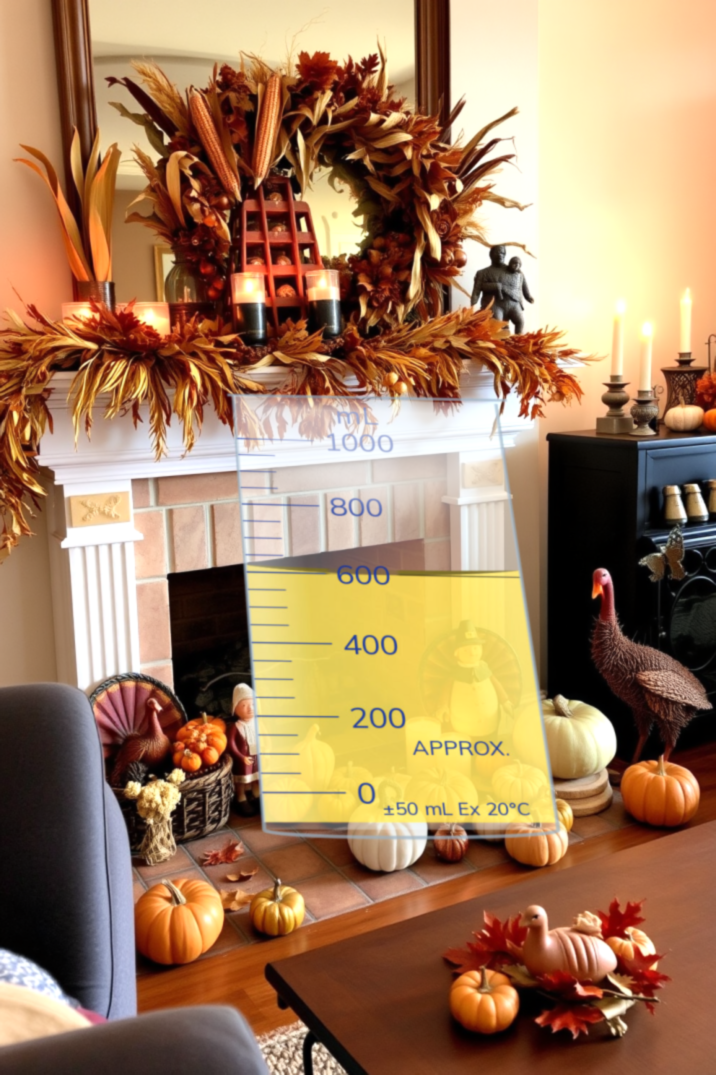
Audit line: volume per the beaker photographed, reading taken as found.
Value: 600 mL
